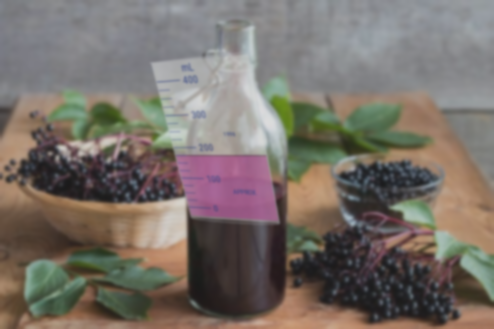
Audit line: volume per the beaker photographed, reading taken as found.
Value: 175 mL
